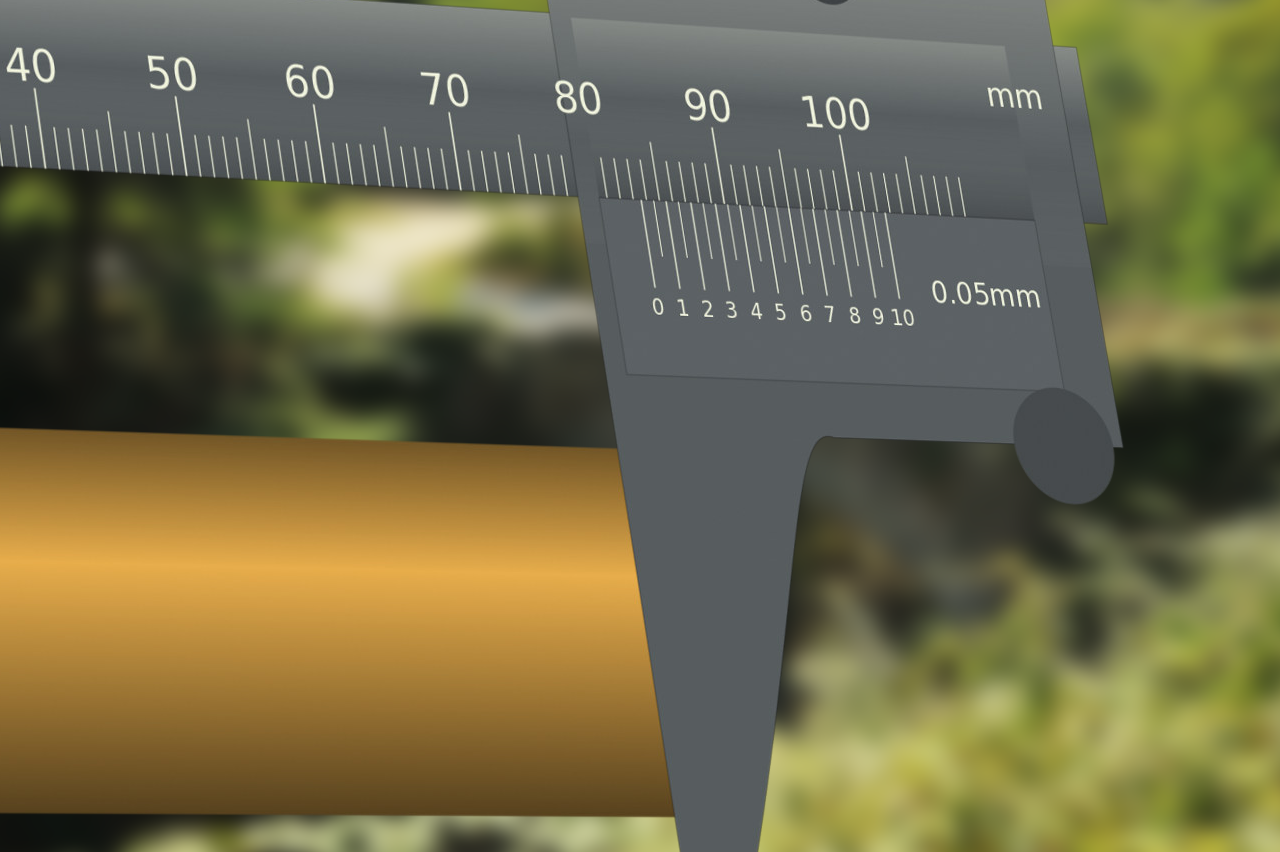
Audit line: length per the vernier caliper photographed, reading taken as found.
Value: 83.6 mm
